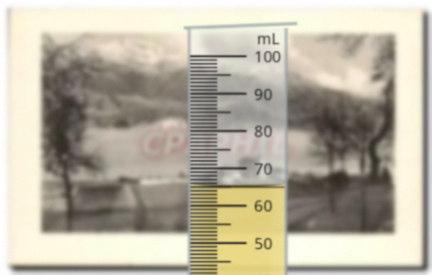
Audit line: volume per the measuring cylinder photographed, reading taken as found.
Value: 65 mL
